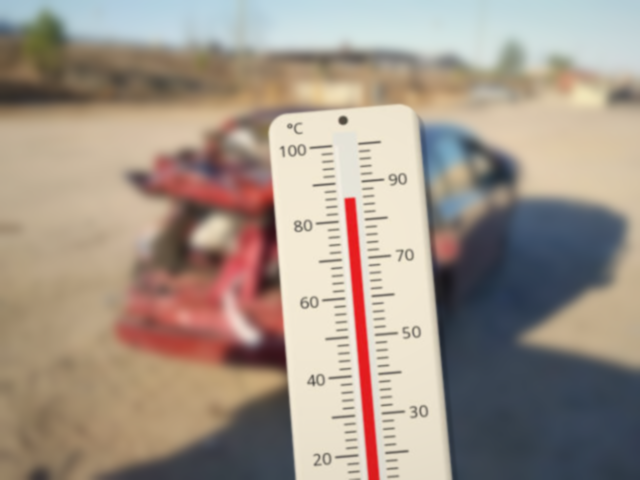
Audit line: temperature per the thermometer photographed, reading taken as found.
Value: 86 °C
